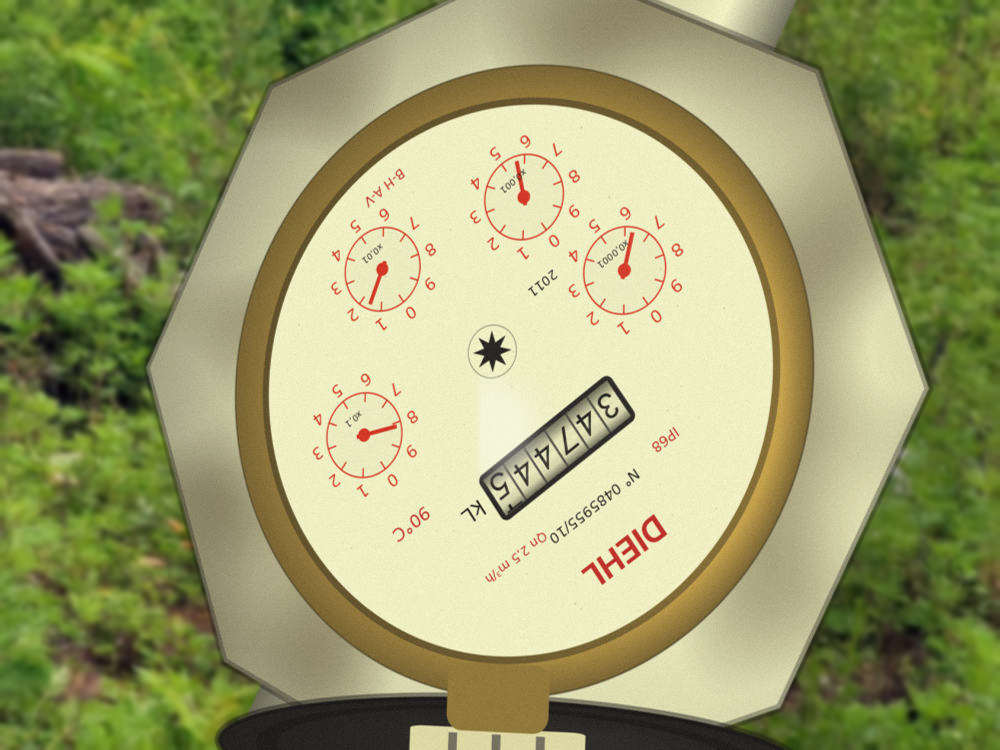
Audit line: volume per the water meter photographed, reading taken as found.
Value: 347444.8156 kL
